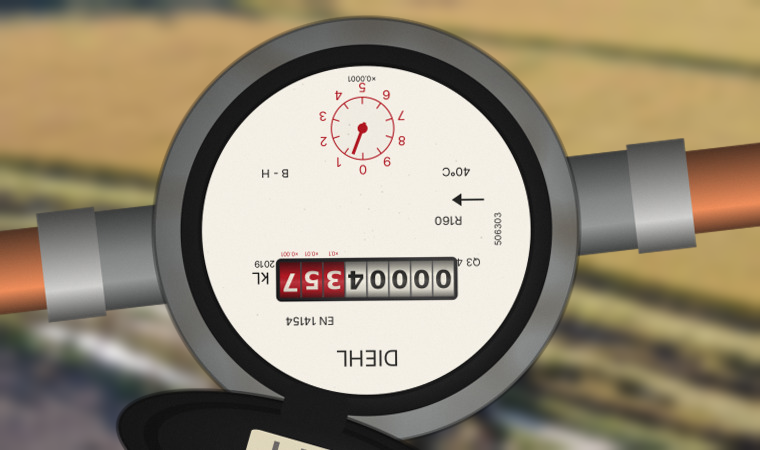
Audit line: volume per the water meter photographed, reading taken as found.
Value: 4.3570 kL
